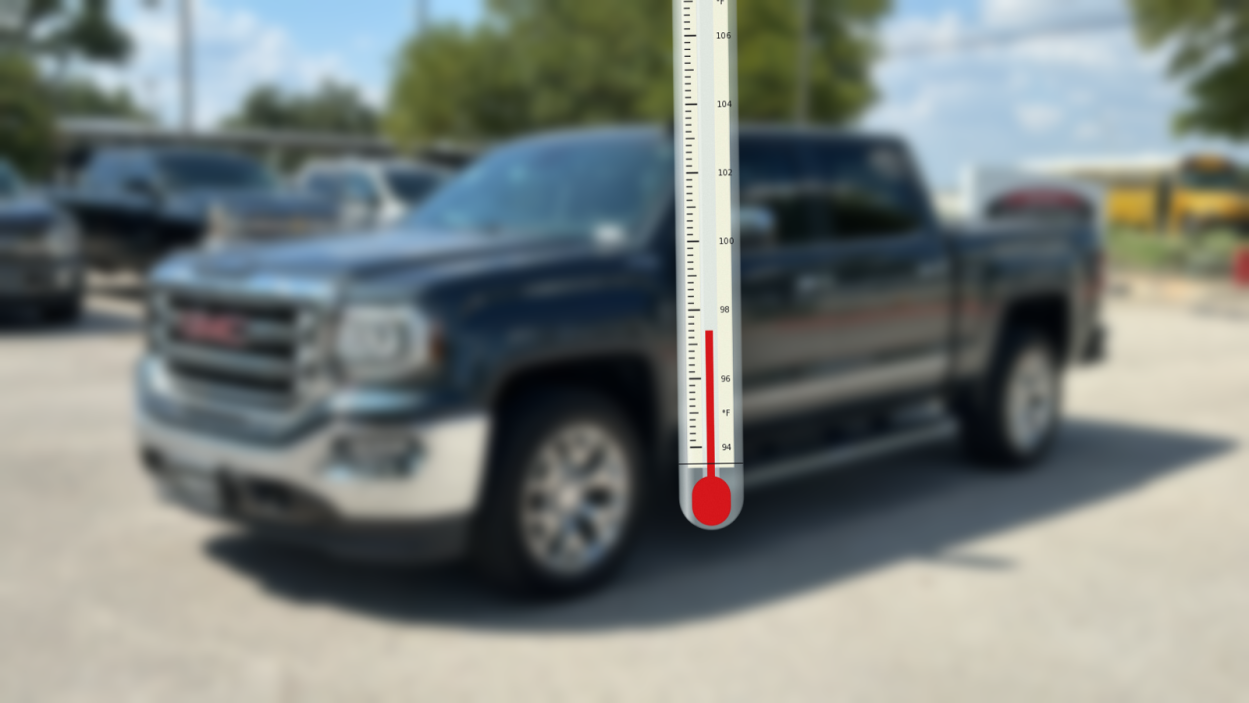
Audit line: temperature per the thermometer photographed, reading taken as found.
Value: 97.4 °F
